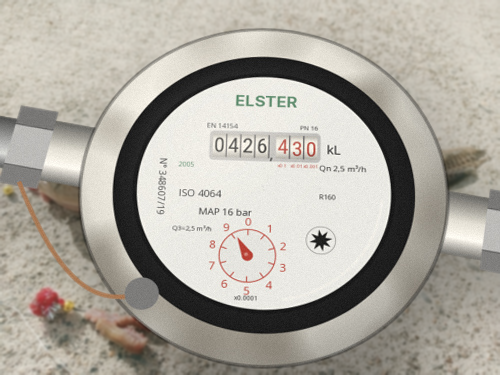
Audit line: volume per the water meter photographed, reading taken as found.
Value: 426.4299 kL
